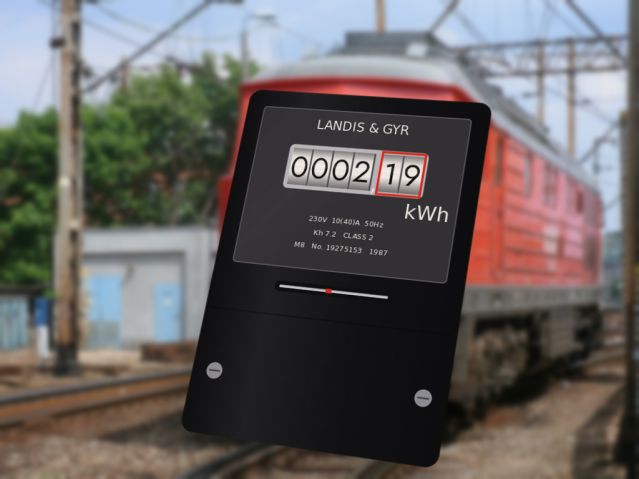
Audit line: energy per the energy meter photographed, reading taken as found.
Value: 2.19 kWh
